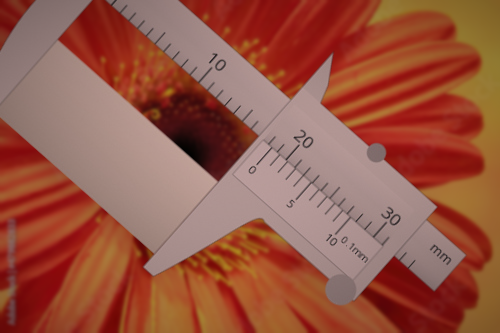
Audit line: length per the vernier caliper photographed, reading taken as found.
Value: 18.4 mm
